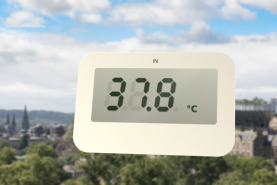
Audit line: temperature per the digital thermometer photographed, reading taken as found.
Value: 37.8 °C
